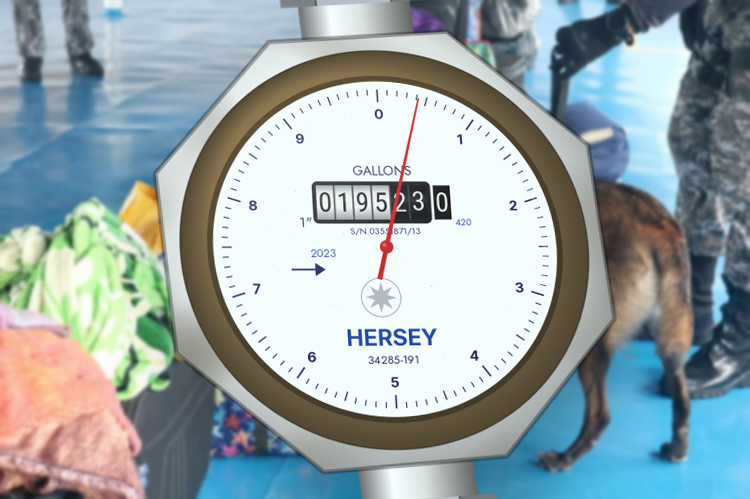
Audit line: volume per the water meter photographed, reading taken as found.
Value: 195230.4 gal
